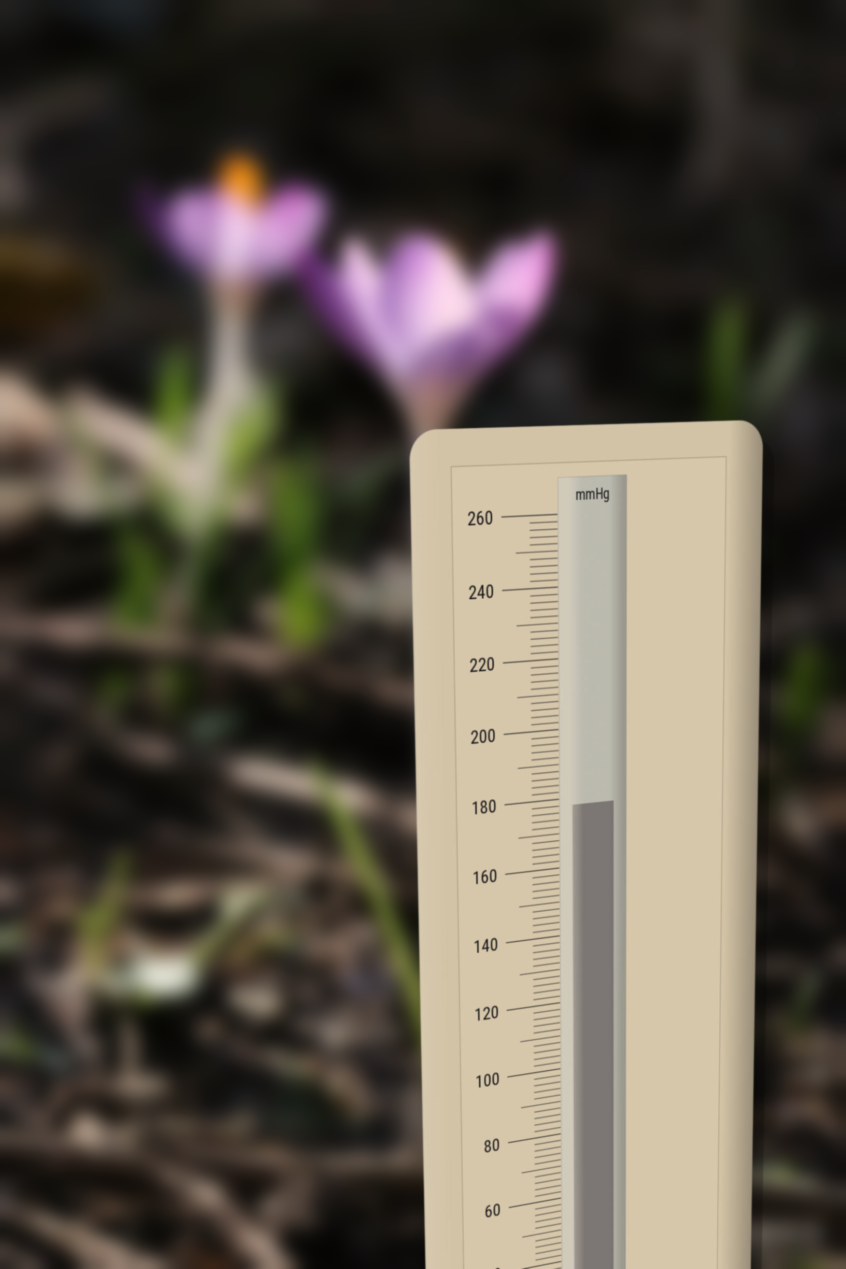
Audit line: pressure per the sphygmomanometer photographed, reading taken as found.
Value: 178 mmHg
